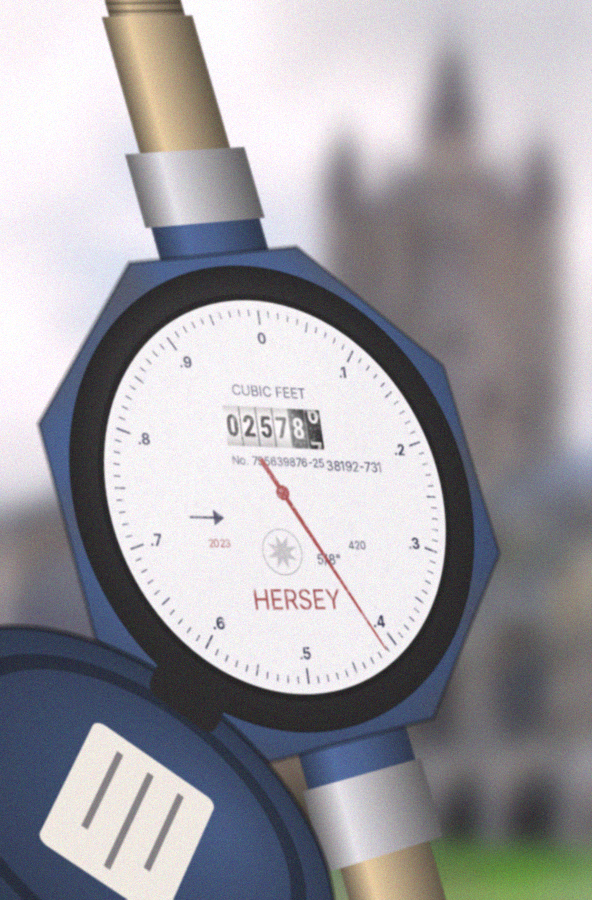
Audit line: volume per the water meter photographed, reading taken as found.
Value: 25786.41 ft³
